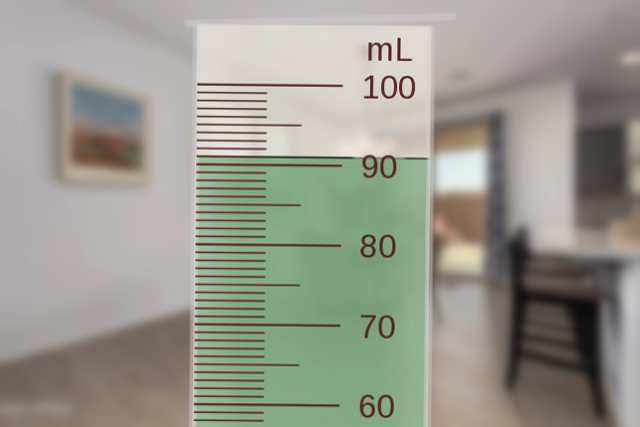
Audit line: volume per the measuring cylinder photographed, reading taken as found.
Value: 91 mL
